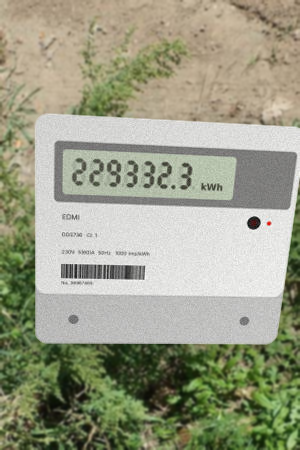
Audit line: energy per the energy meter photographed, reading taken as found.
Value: 229332.3 kWh
